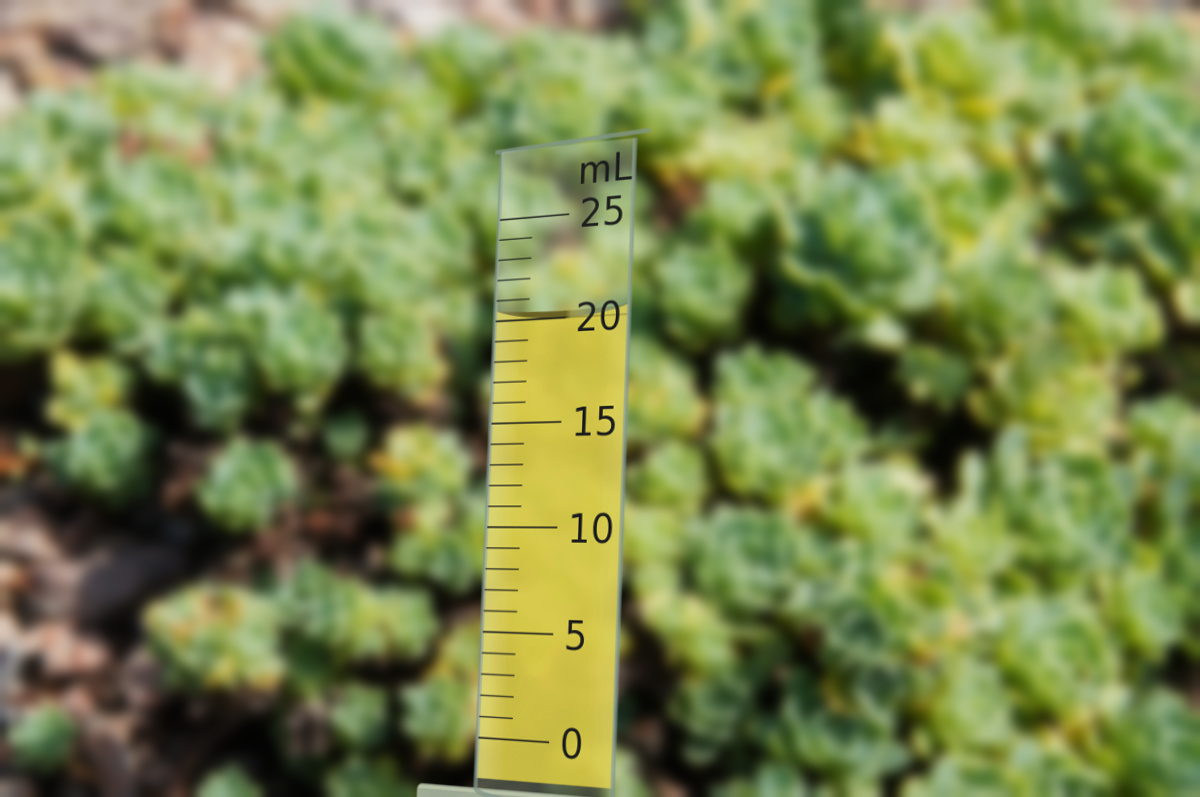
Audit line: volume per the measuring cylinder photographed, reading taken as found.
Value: 20 mL
